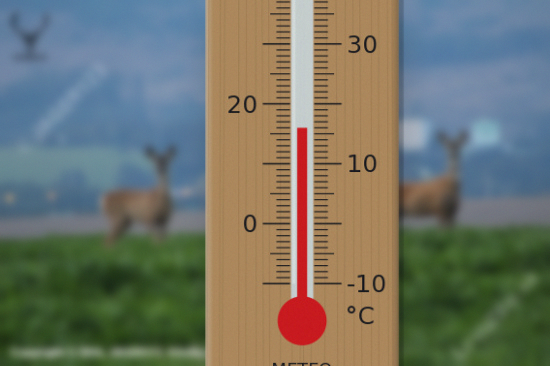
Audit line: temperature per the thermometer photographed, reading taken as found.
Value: 16 °C
